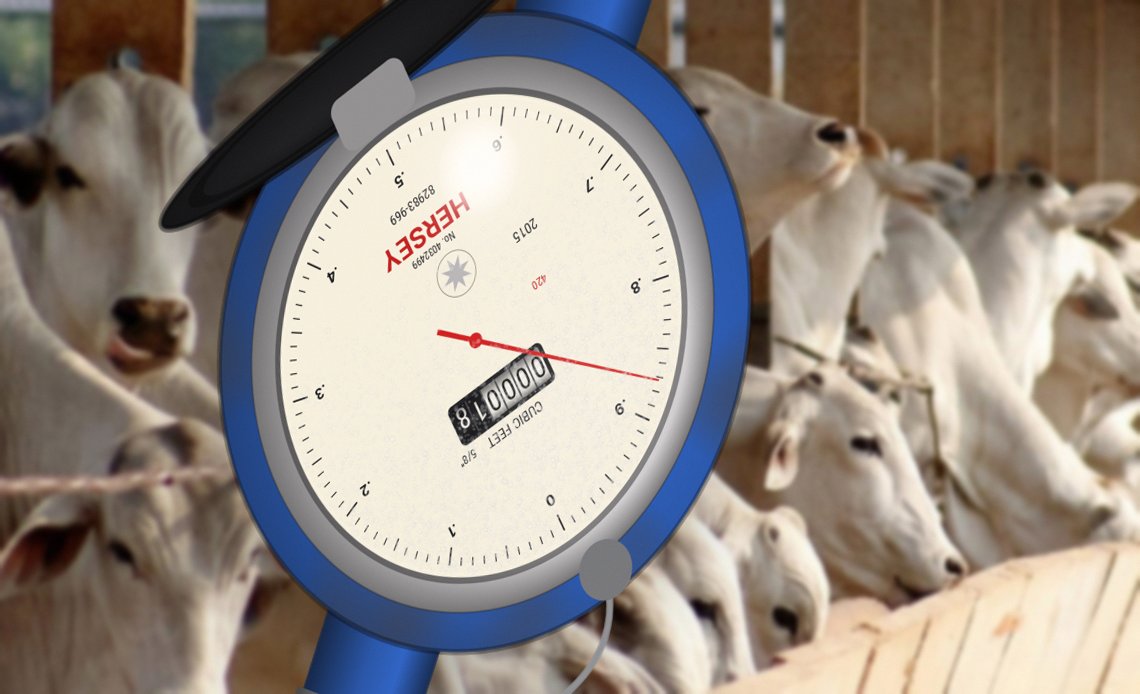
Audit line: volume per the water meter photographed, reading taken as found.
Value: 17.87 ft³
